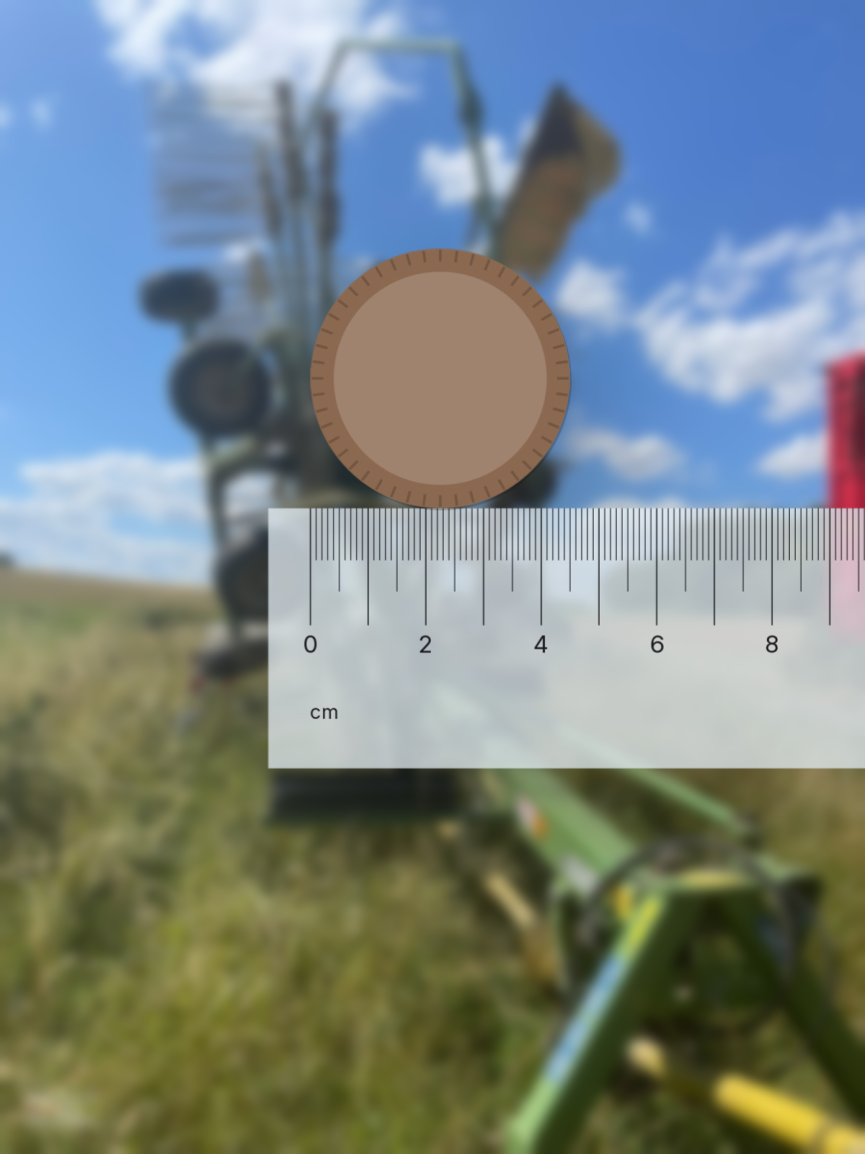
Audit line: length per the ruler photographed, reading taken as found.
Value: 4.5 cm
